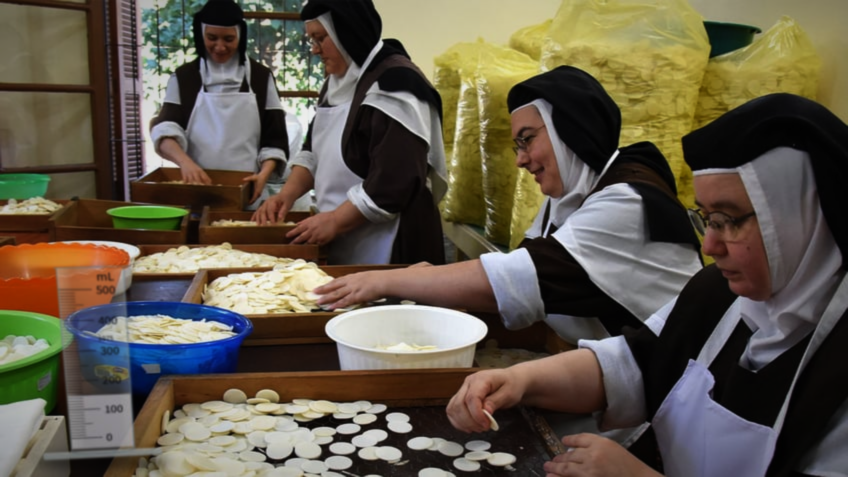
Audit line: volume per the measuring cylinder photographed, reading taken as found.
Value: 150 mL
